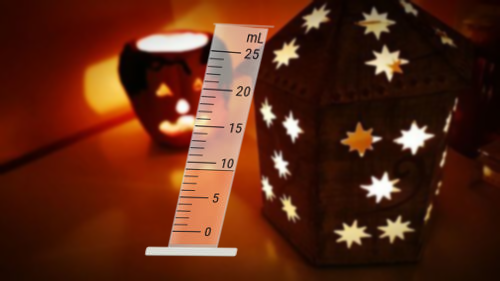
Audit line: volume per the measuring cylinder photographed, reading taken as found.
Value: 9 mL
